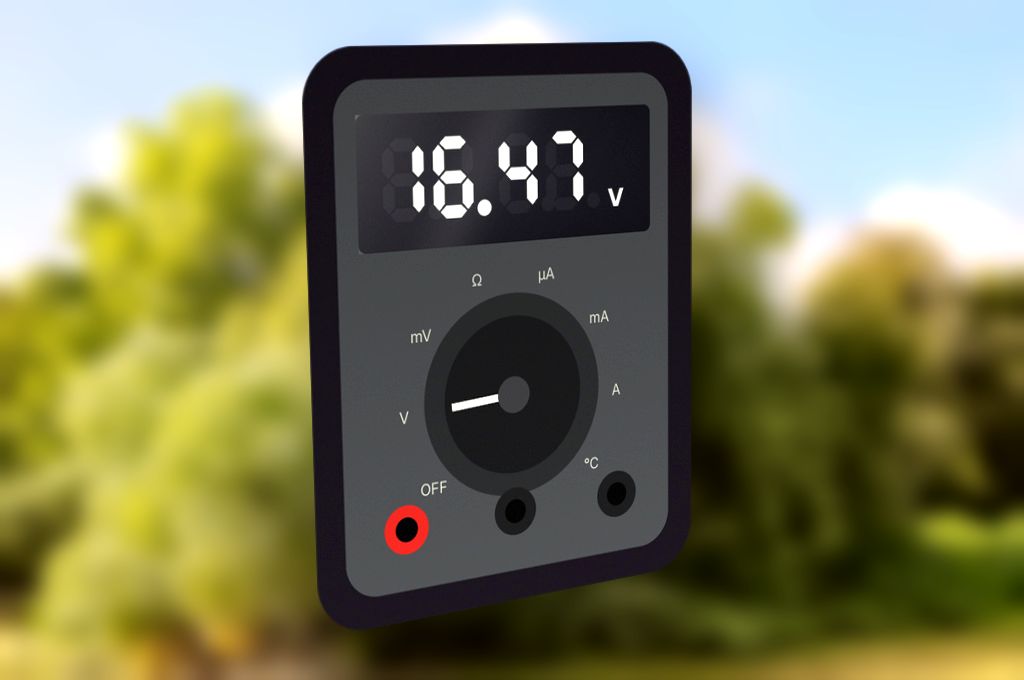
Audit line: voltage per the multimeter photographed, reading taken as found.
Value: 16.47 V
